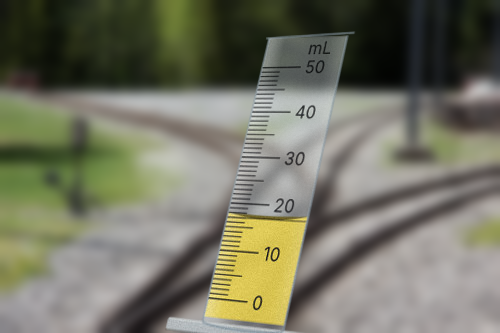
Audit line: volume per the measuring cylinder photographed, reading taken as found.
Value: 17 mL
